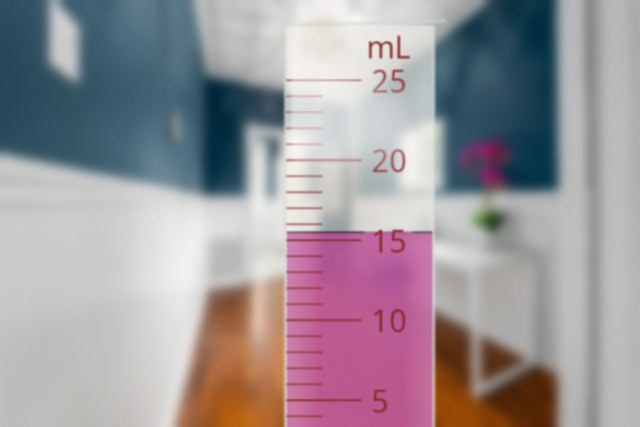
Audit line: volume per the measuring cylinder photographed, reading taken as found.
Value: 15.5 mL
